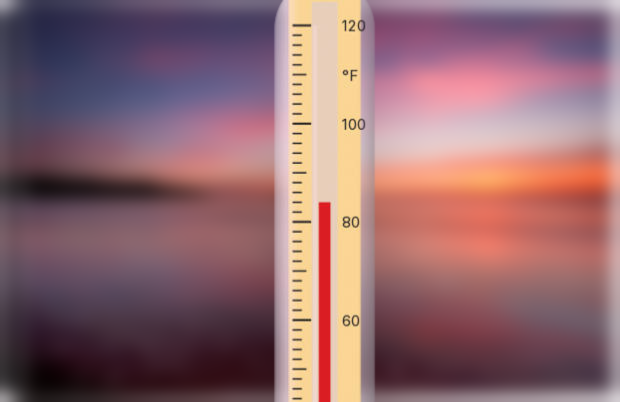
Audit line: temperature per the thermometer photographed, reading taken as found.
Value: 84 °F
